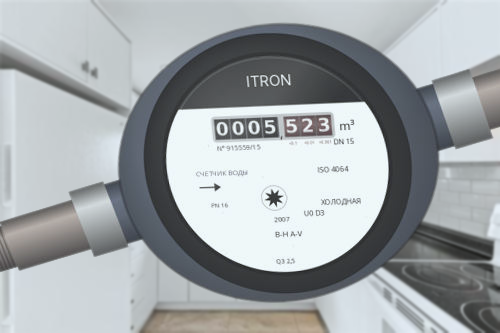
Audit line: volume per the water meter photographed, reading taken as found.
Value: 5.523 m³
